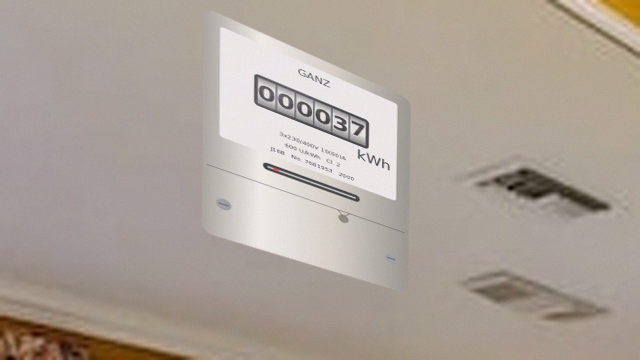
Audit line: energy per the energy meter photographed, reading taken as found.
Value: 37 kWh
